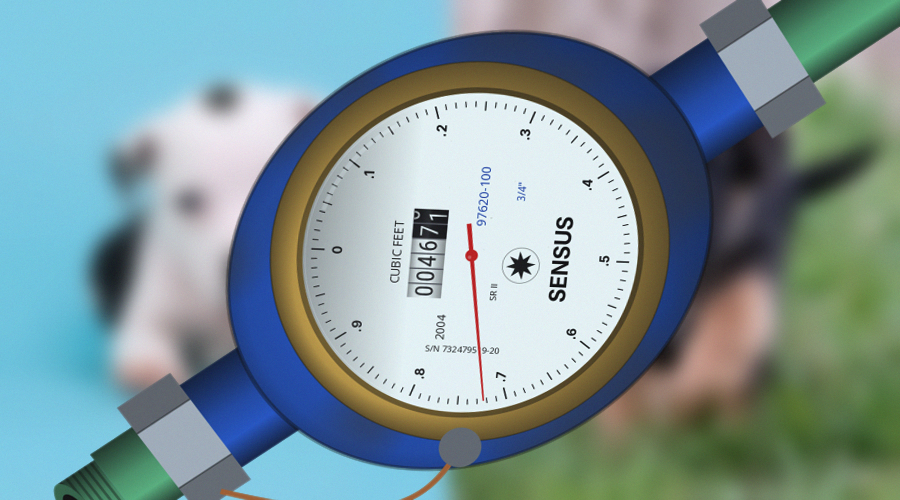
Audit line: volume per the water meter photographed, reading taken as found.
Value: 4670.72 ft³
